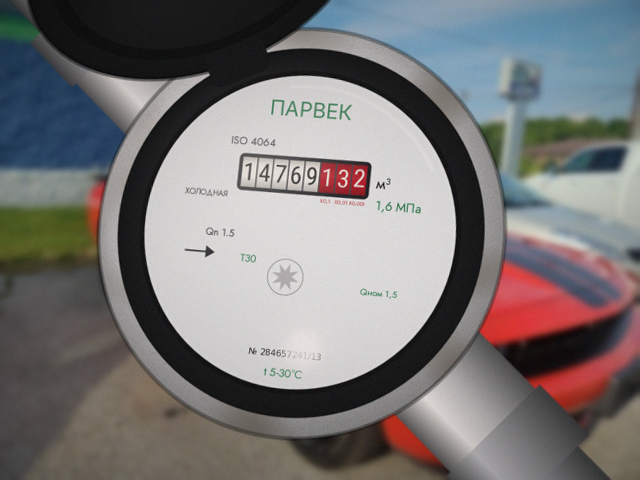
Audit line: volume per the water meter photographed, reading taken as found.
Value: 14769.132 m³
